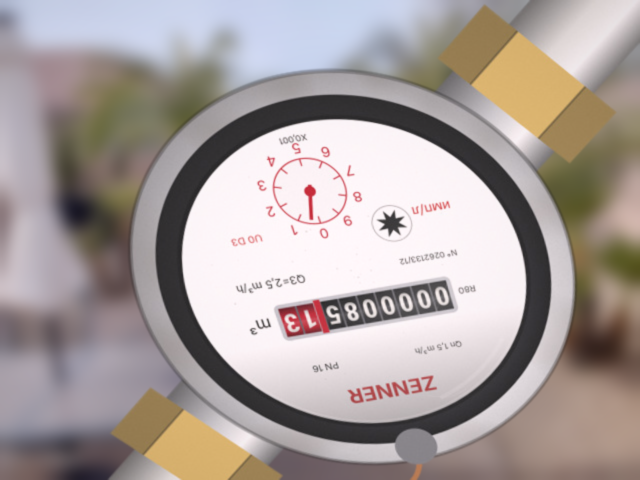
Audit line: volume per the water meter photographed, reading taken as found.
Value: 85.130 m³
